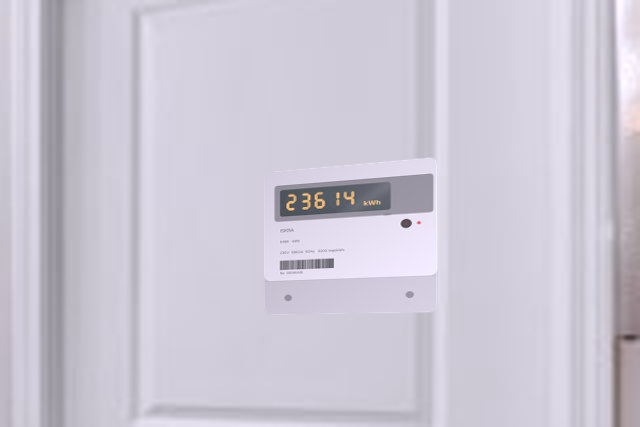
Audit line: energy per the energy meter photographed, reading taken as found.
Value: 23614 kWh
